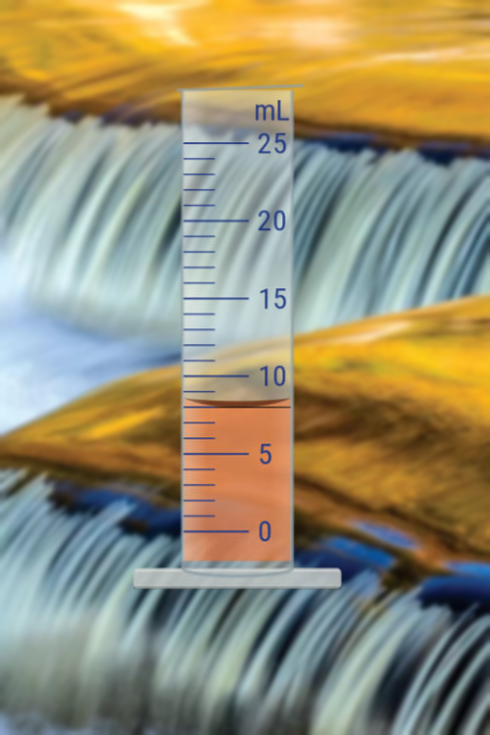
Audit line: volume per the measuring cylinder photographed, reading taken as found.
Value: 8 mL
